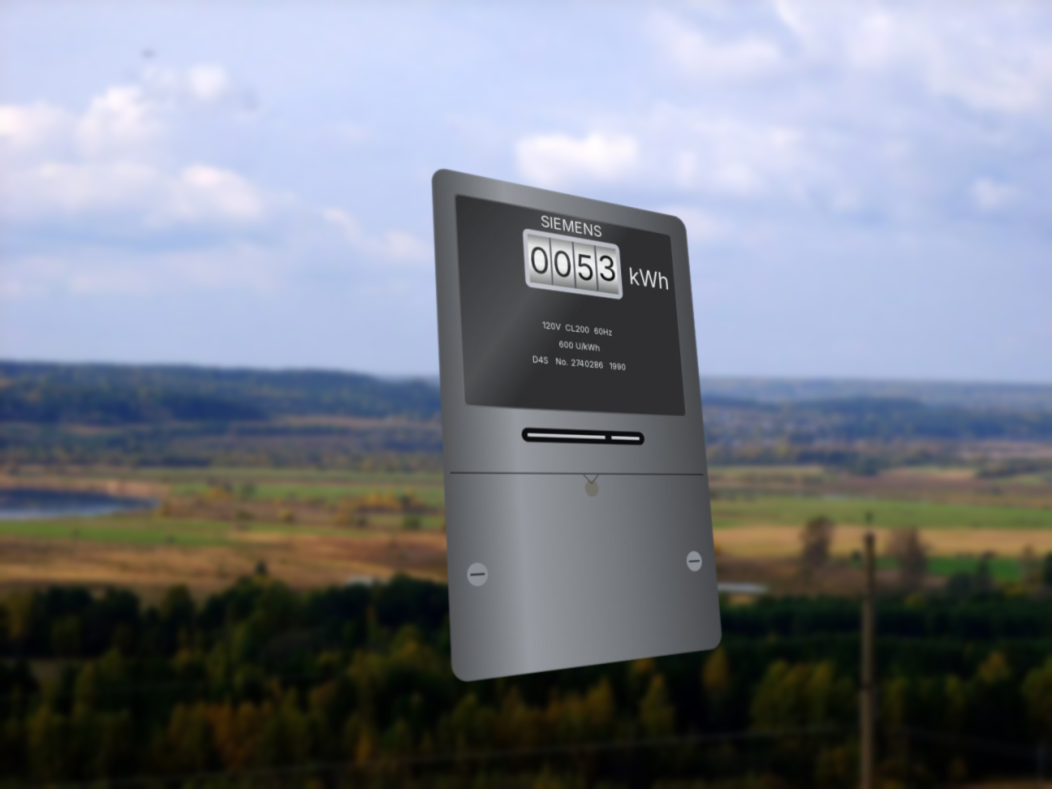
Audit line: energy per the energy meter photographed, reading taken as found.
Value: 53 kWh
